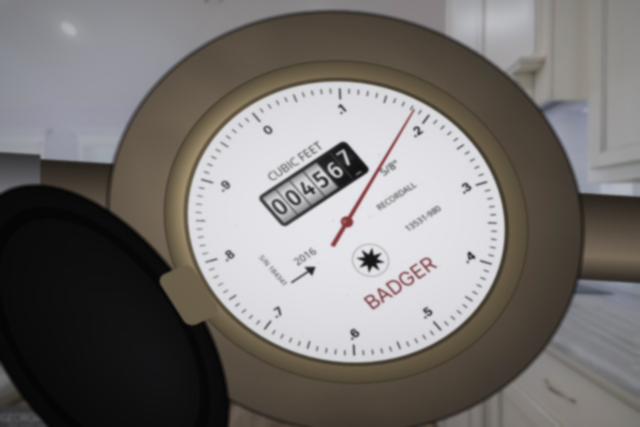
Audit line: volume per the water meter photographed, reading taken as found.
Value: 4567.18 ft³
